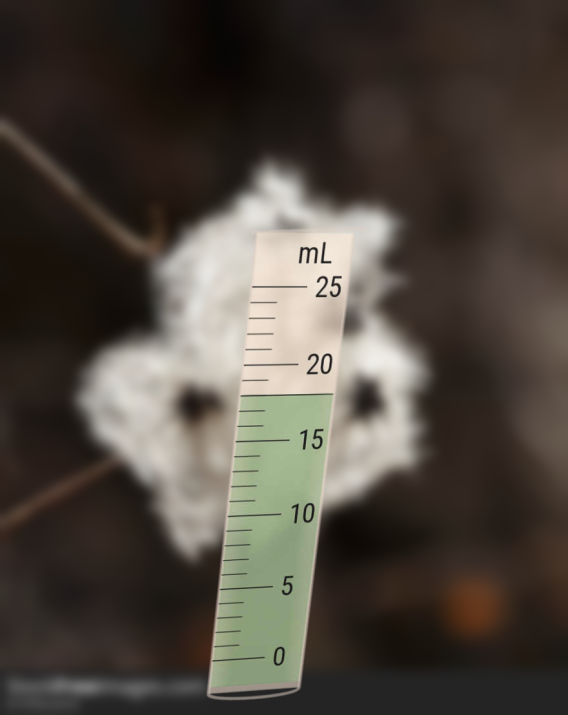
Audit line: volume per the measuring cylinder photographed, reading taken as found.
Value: 18 mL
